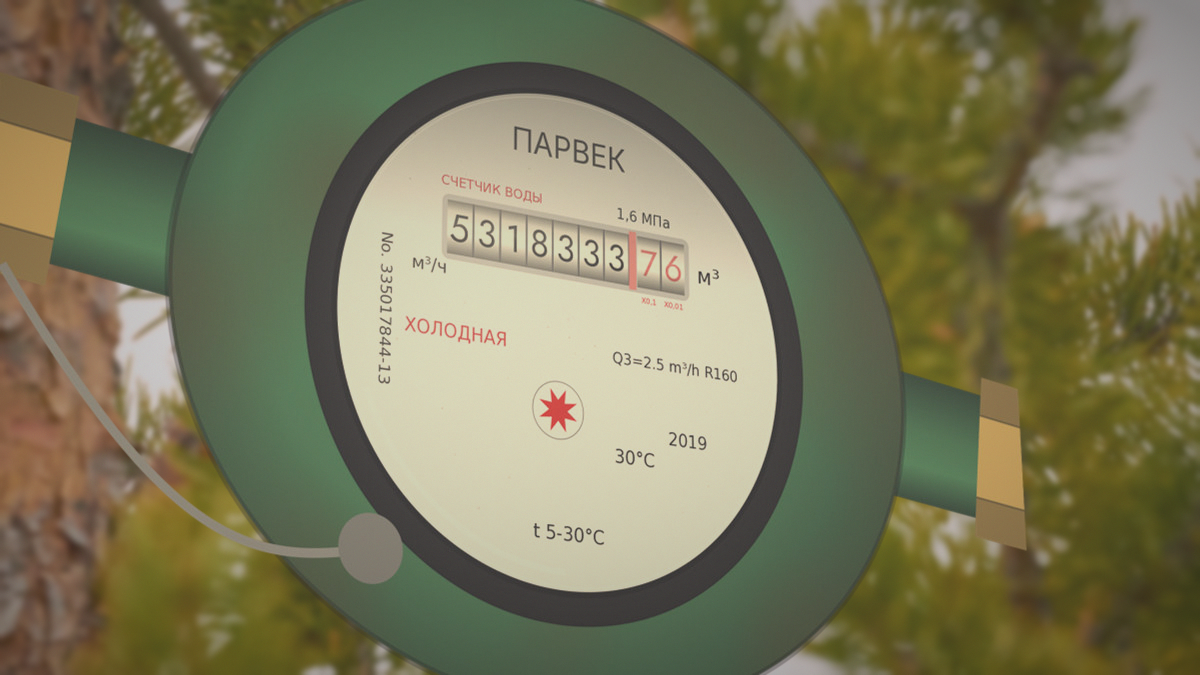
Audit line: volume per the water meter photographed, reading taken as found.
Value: 5318333.76 m³
